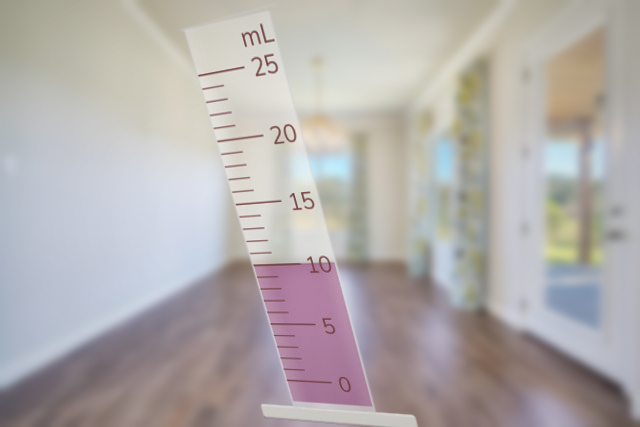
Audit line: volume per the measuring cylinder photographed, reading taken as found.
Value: 10 mL
